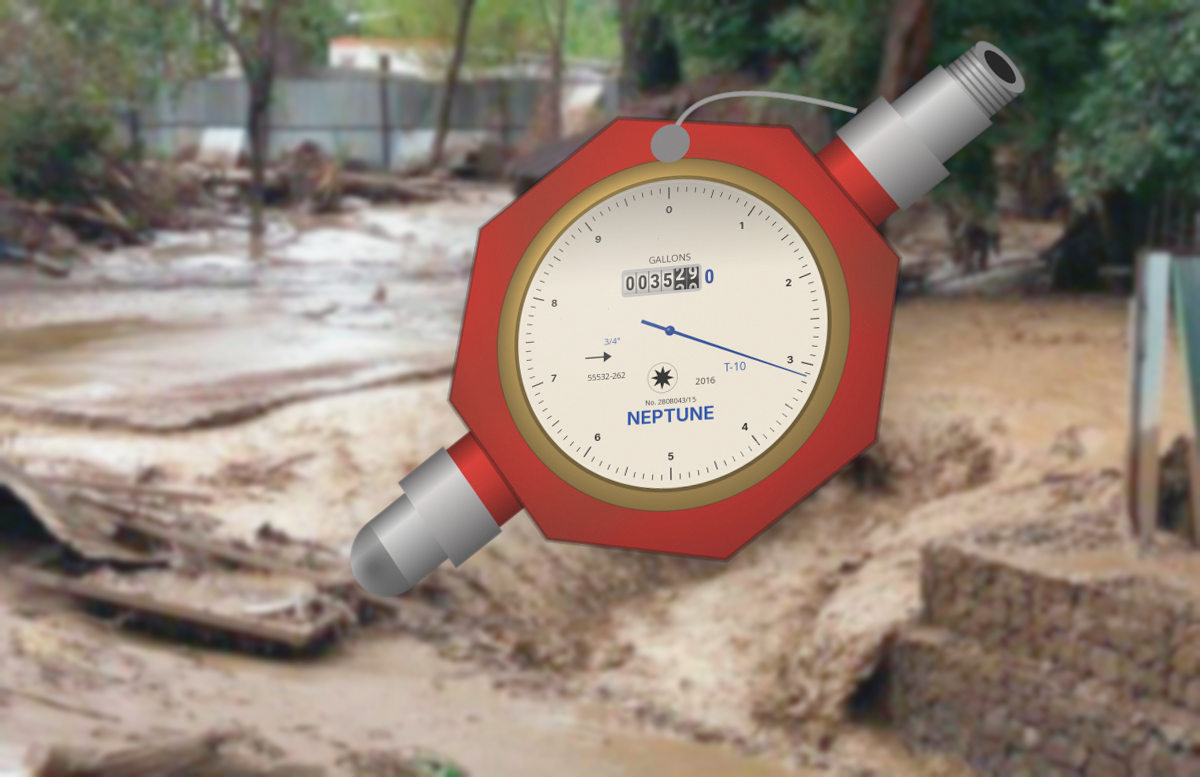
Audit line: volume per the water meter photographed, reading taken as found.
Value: 35293.1 gal
